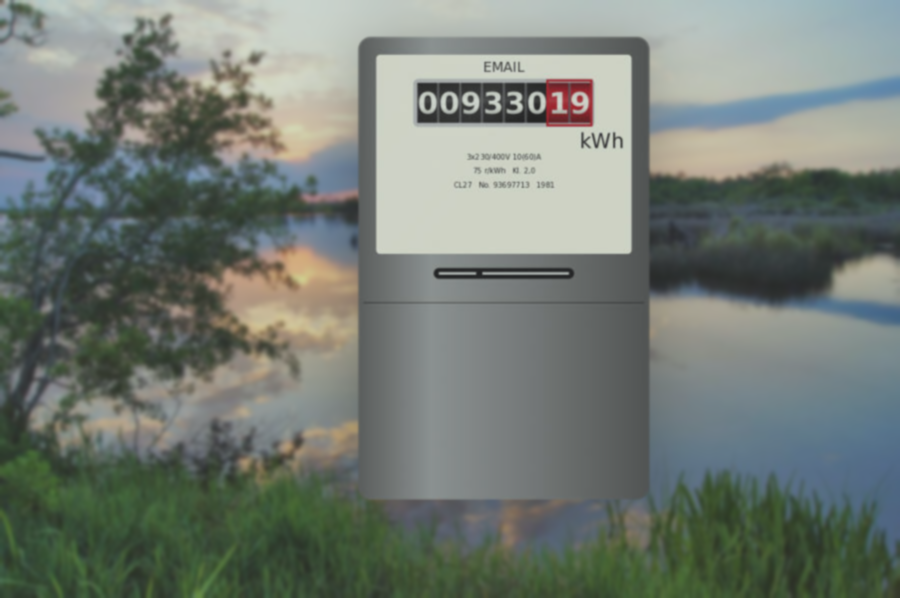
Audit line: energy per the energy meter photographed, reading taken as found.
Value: 9330.19 kWh
